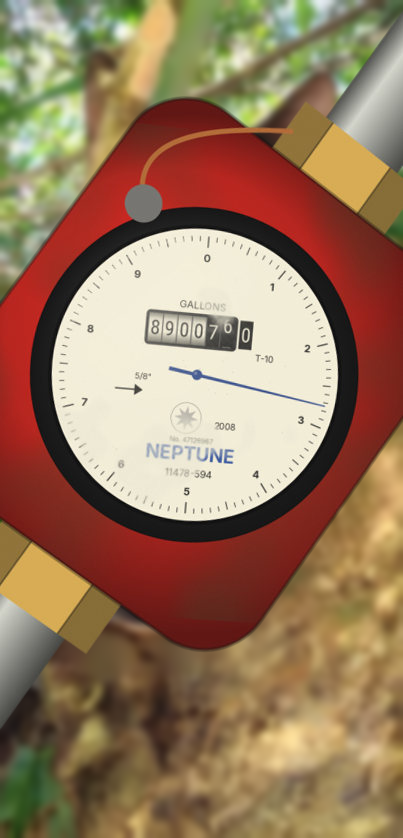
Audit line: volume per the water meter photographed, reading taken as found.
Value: 8900762.7 gal
